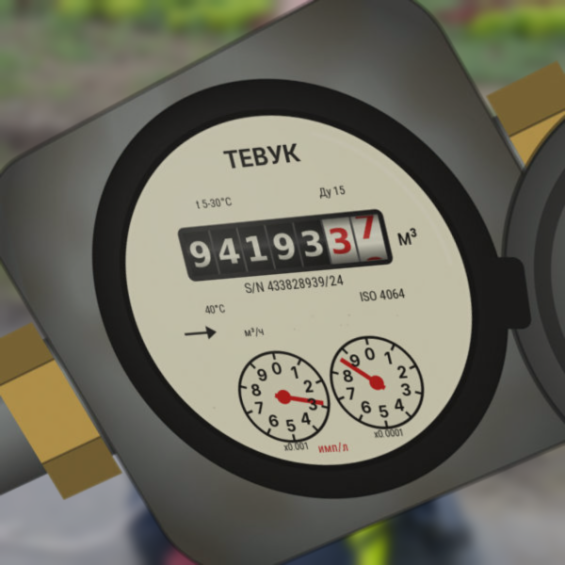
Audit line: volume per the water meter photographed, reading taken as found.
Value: 94193.3728 m³
